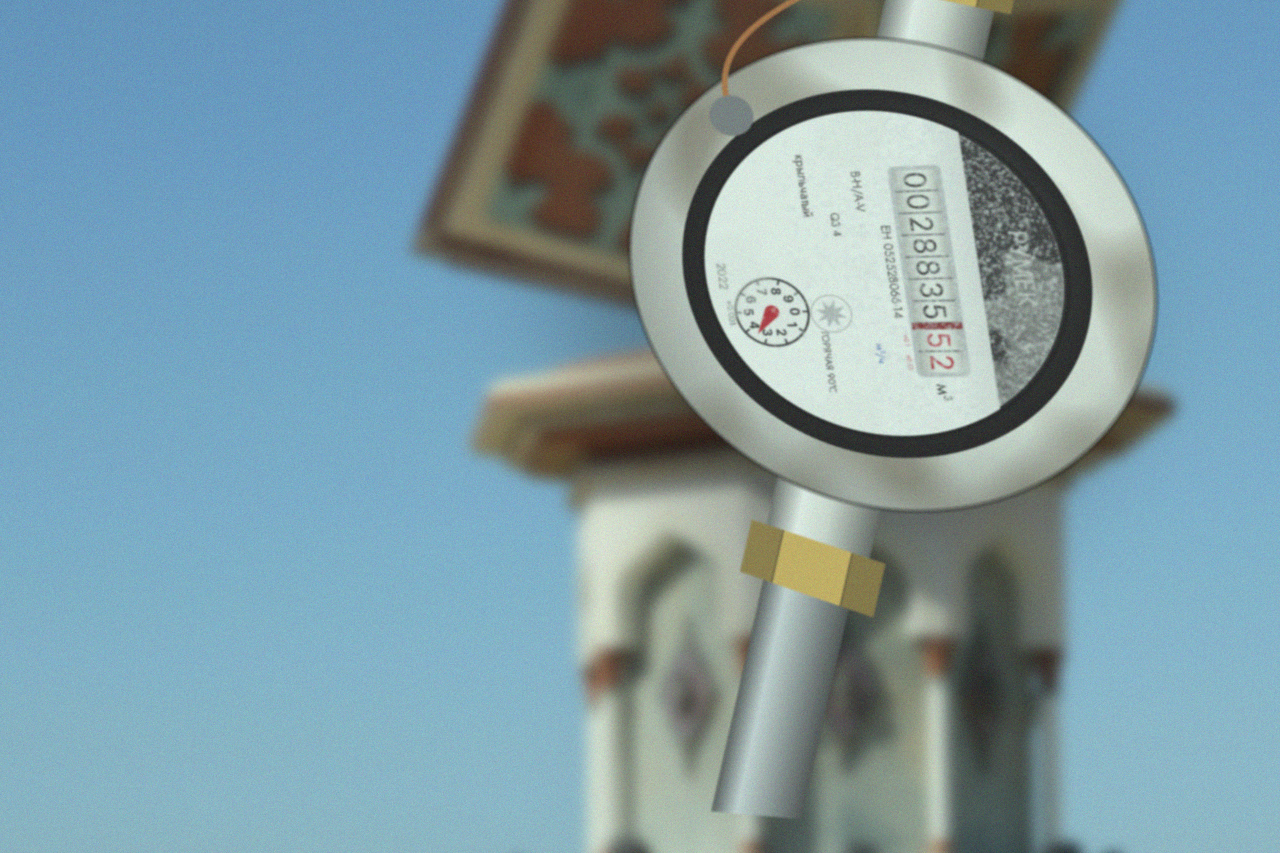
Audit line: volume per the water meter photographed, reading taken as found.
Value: 28835.523 m³
